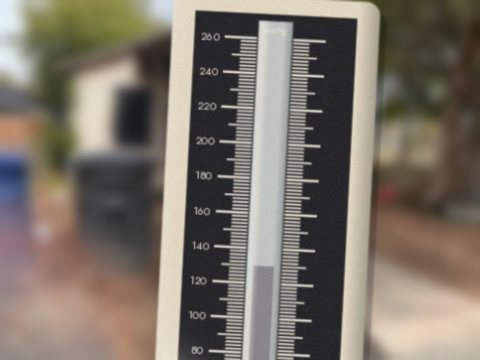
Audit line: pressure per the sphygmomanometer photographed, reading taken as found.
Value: 130 mmHg
